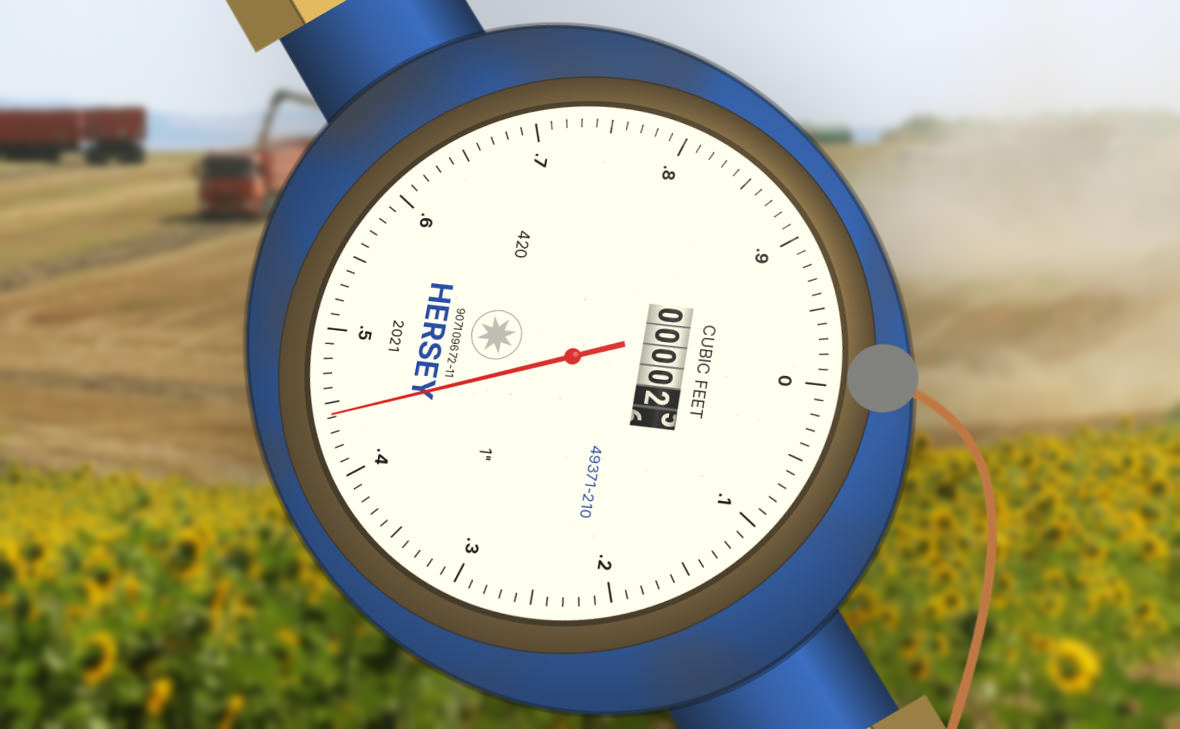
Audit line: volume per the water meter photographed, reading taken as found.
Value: 25.44 ft³
